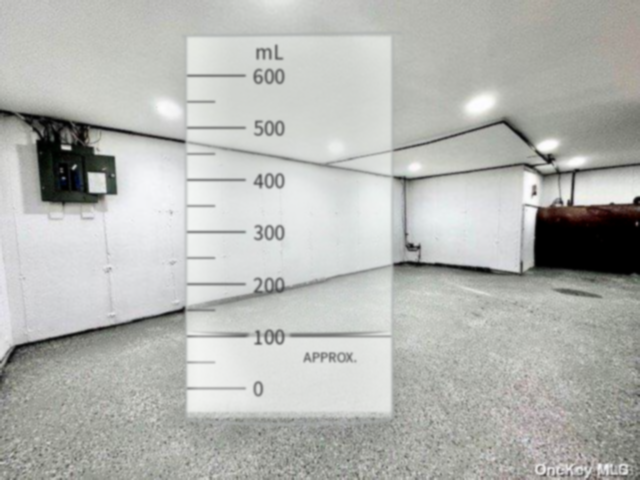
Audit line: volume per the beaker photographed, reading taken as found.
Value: 100 mL
